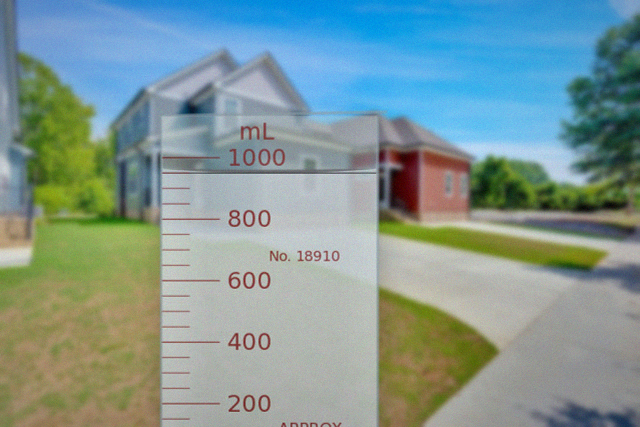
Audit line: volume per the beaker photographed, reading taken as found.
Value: 950 mL
